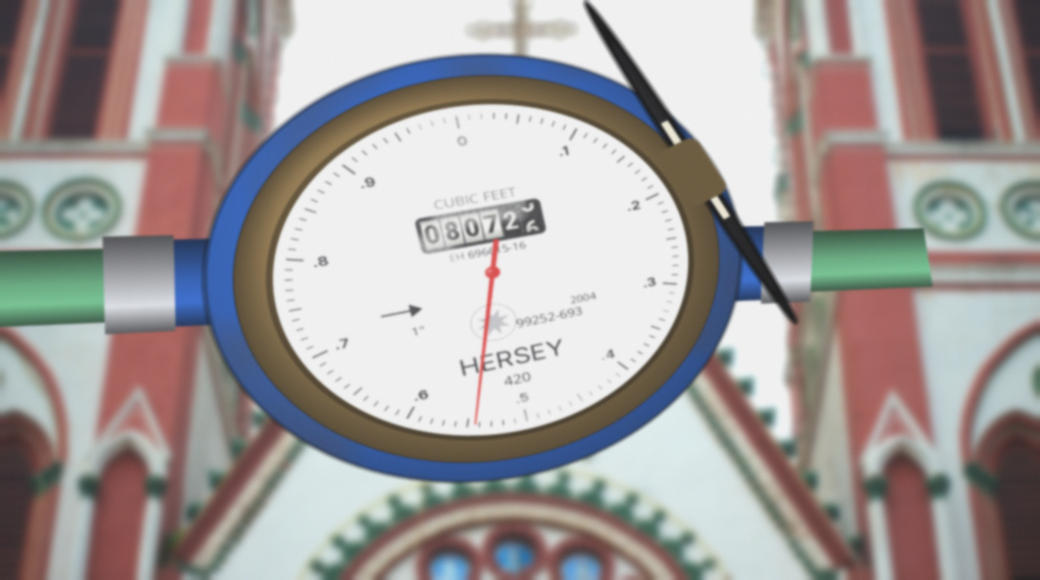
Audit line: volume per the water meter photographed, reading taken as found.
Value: 80725.54 ft³
